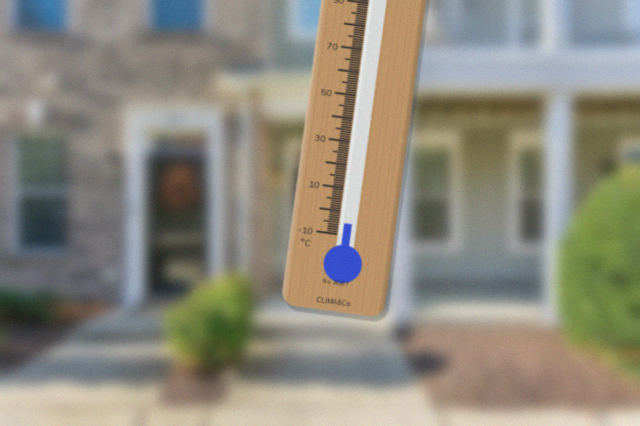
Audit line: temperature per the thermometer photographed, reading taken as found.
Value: -5 °C
